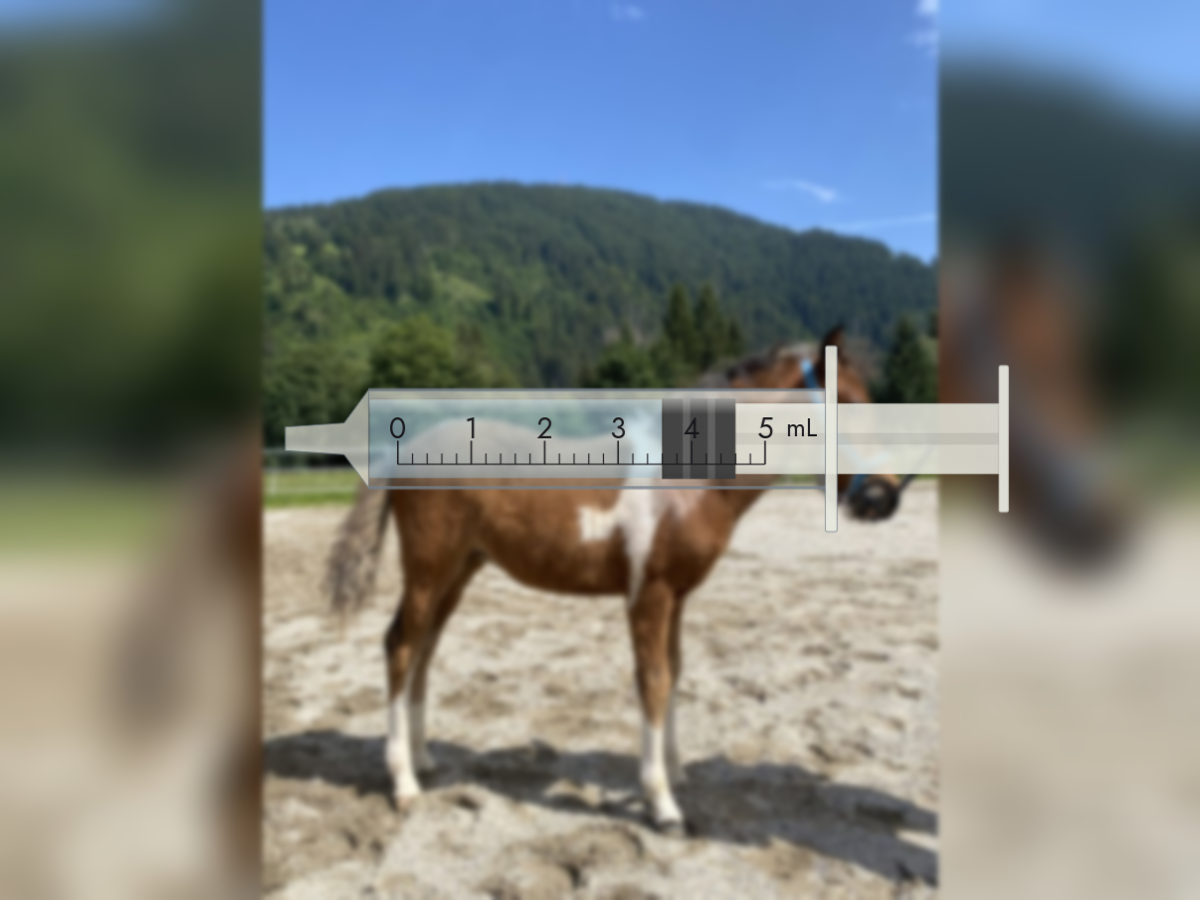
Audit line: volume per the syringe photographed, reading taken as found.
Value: 3.6 mL
